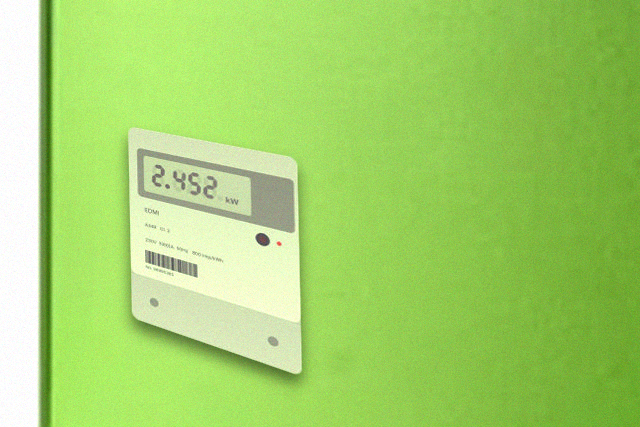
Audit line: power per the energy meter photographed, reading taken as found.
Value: 2.452 kW
